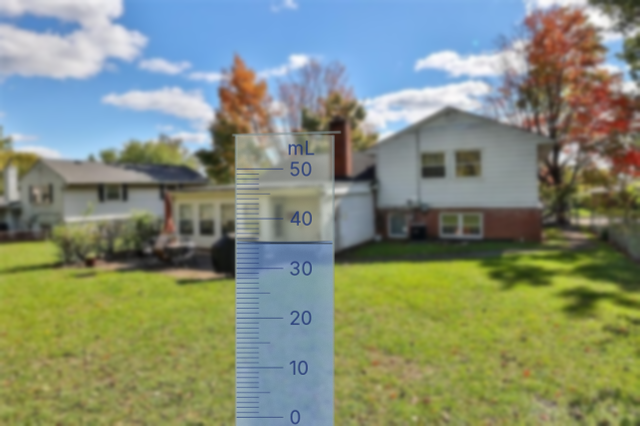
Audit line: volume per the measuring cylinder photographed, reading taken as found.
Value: 35 mL
